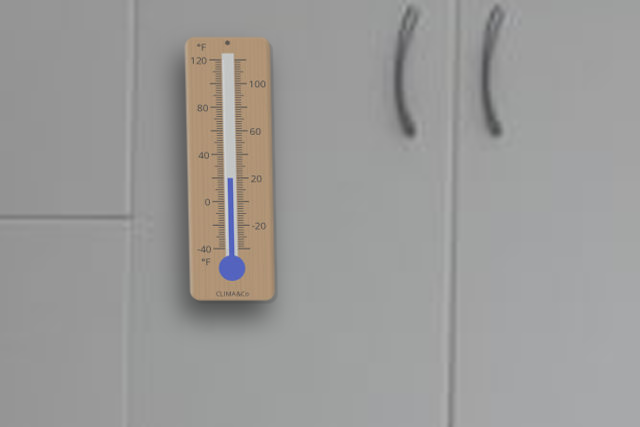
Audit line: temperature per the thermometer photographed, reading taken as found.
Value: 20 °F
